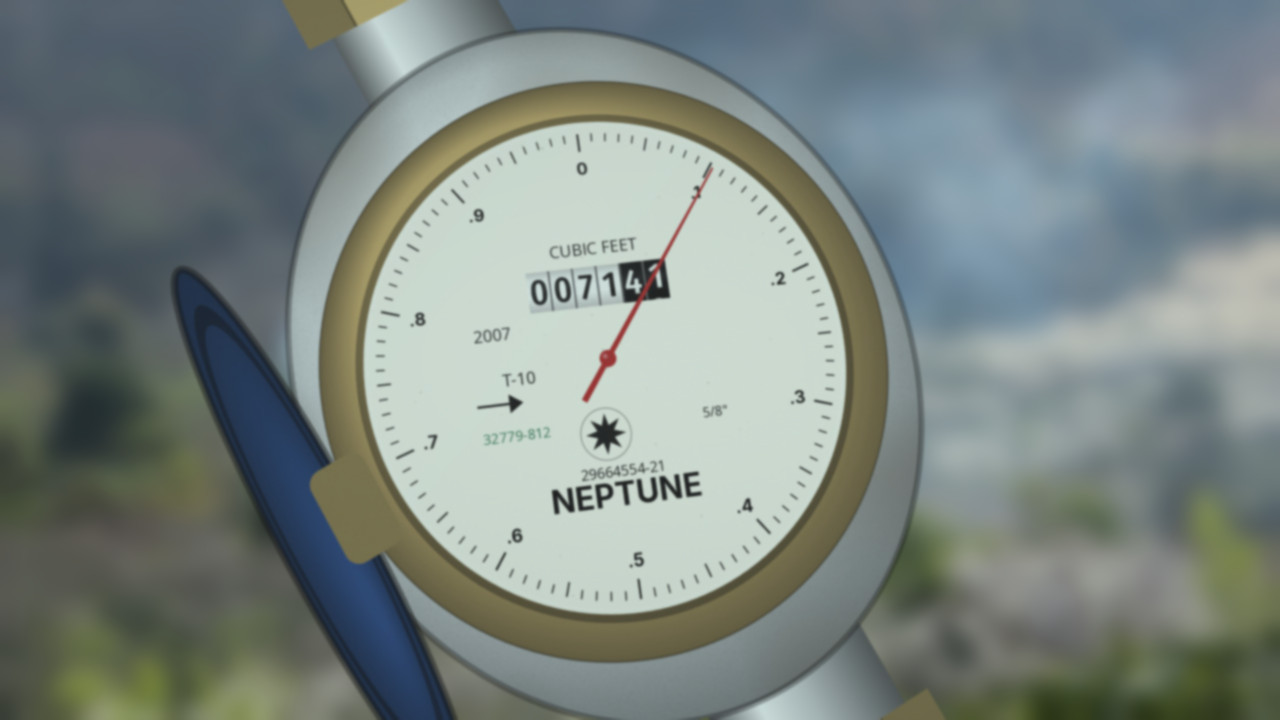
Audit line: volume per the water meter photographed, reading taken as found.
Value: 7141.10 ft³
